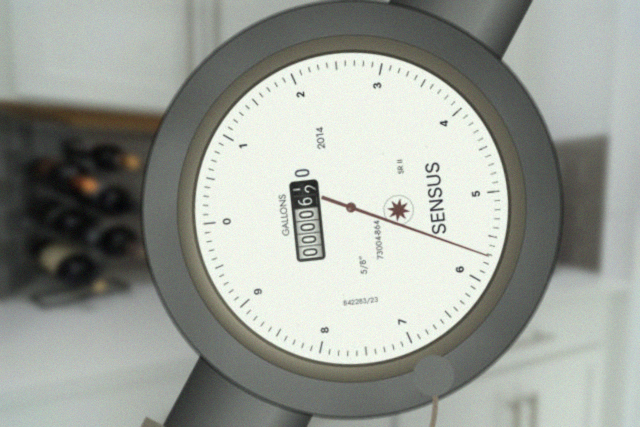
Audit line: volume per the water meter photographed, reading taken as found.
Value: 615.7 gal
